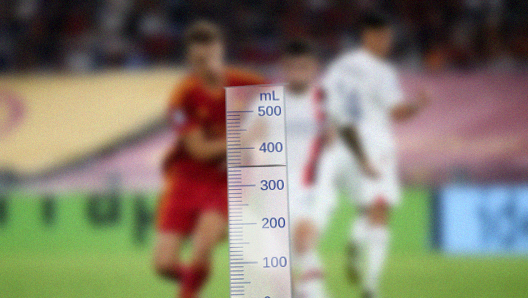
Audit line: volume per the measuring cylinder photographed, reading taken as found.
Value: 350 mL
